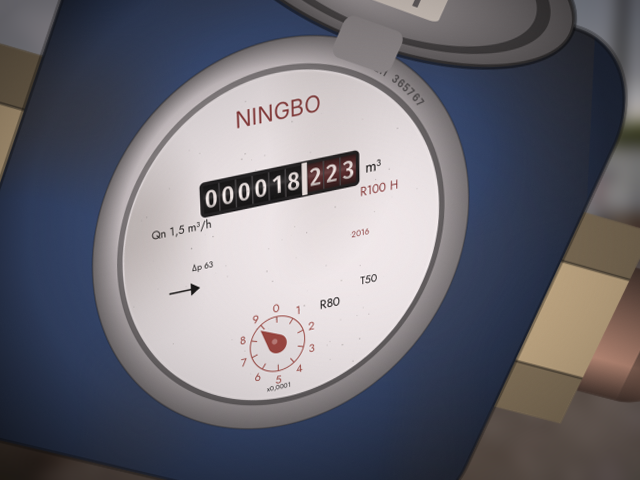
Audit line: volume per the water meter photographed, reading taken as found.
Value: 18.2238 m³
